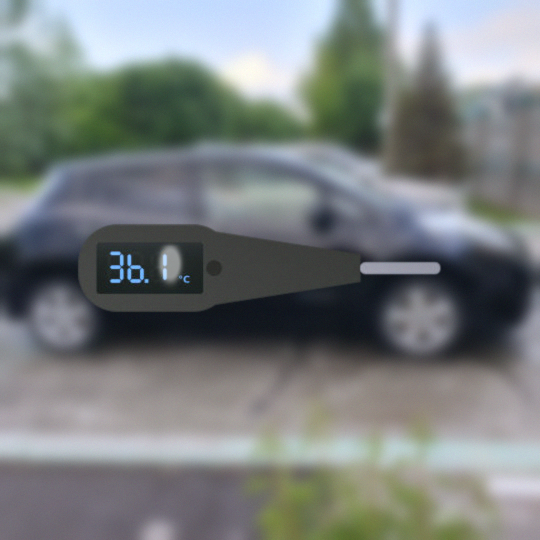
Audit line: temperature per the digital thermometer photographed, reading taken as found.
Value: 36.1 °C
